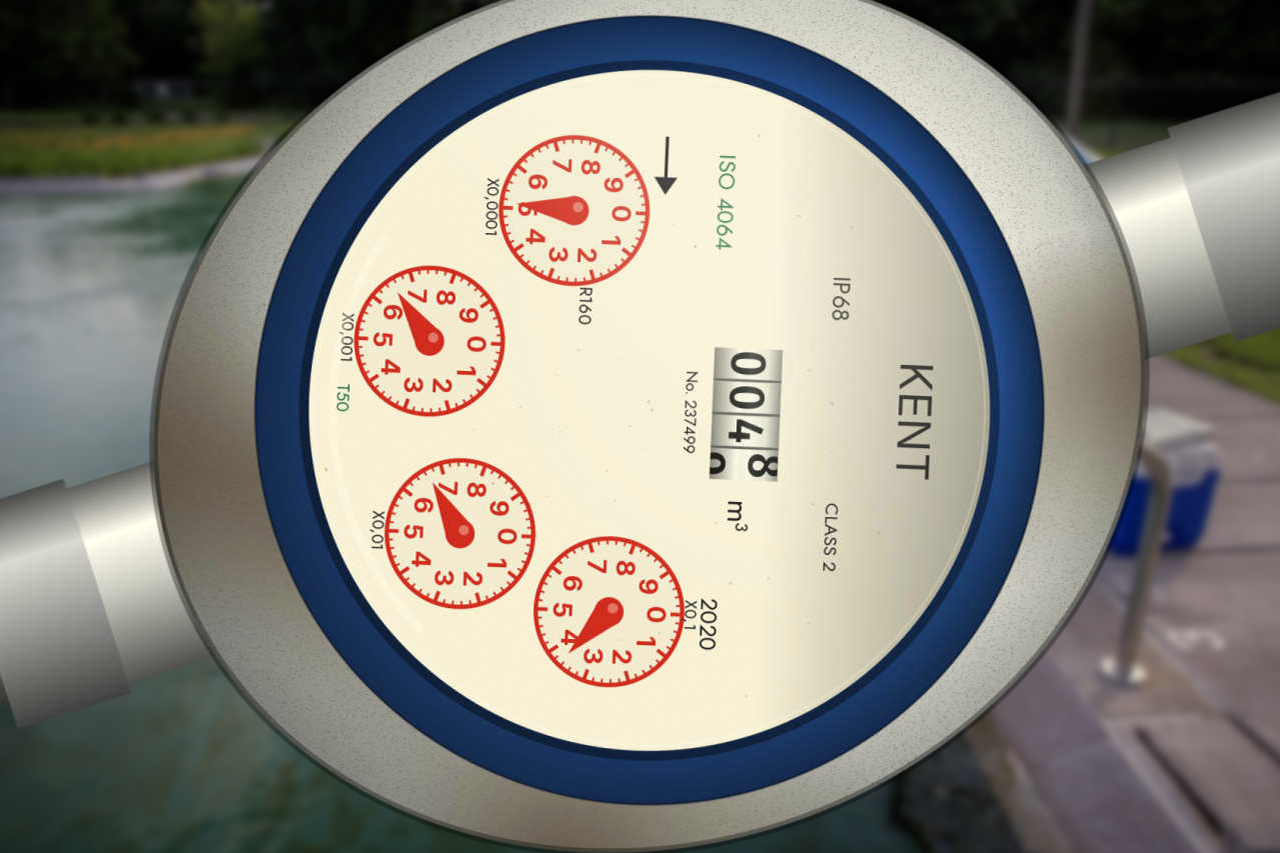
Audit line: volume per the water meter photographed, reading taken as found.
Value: 48.3665 m³
